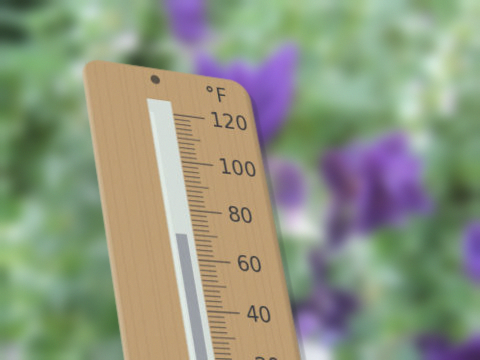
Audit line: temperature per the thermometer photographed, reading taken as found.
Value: 70 °F
